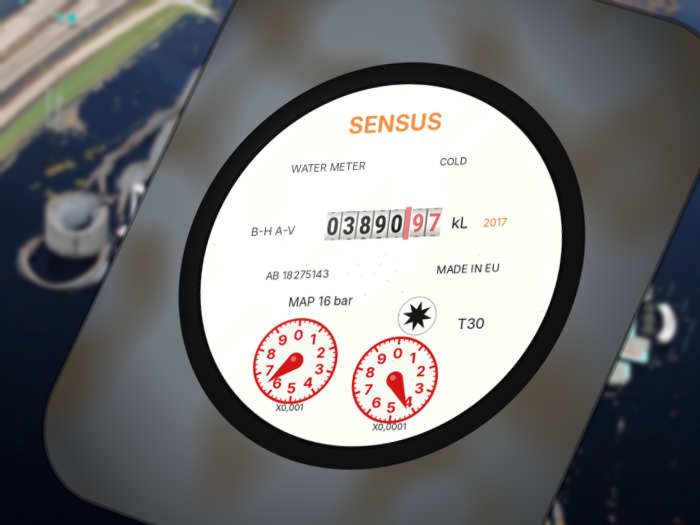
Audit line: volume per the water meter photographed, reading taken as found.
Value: 3890.9764 kL
